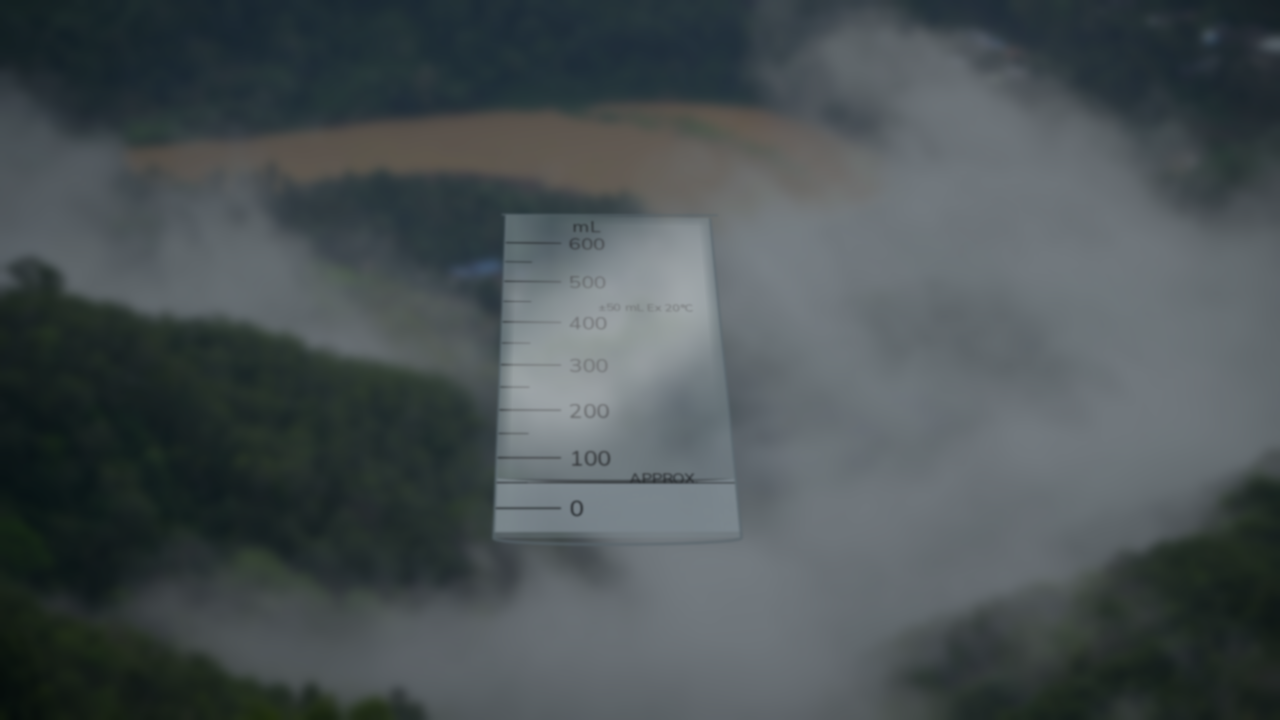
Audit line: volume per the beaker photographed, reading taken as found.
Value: 50 mL
